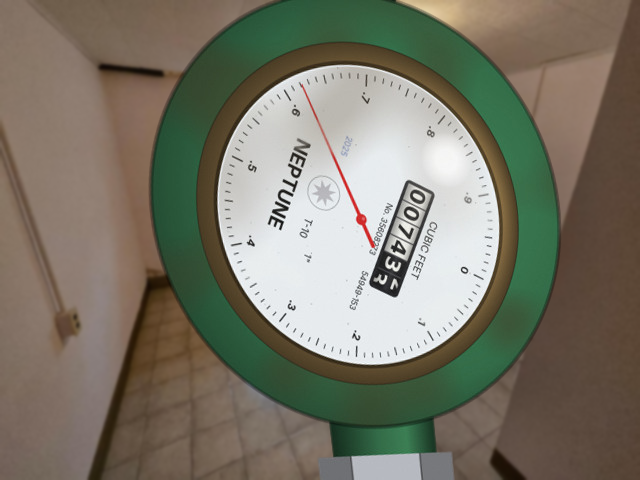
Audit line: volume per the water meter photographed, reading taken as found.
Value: 7432.62 ft³
